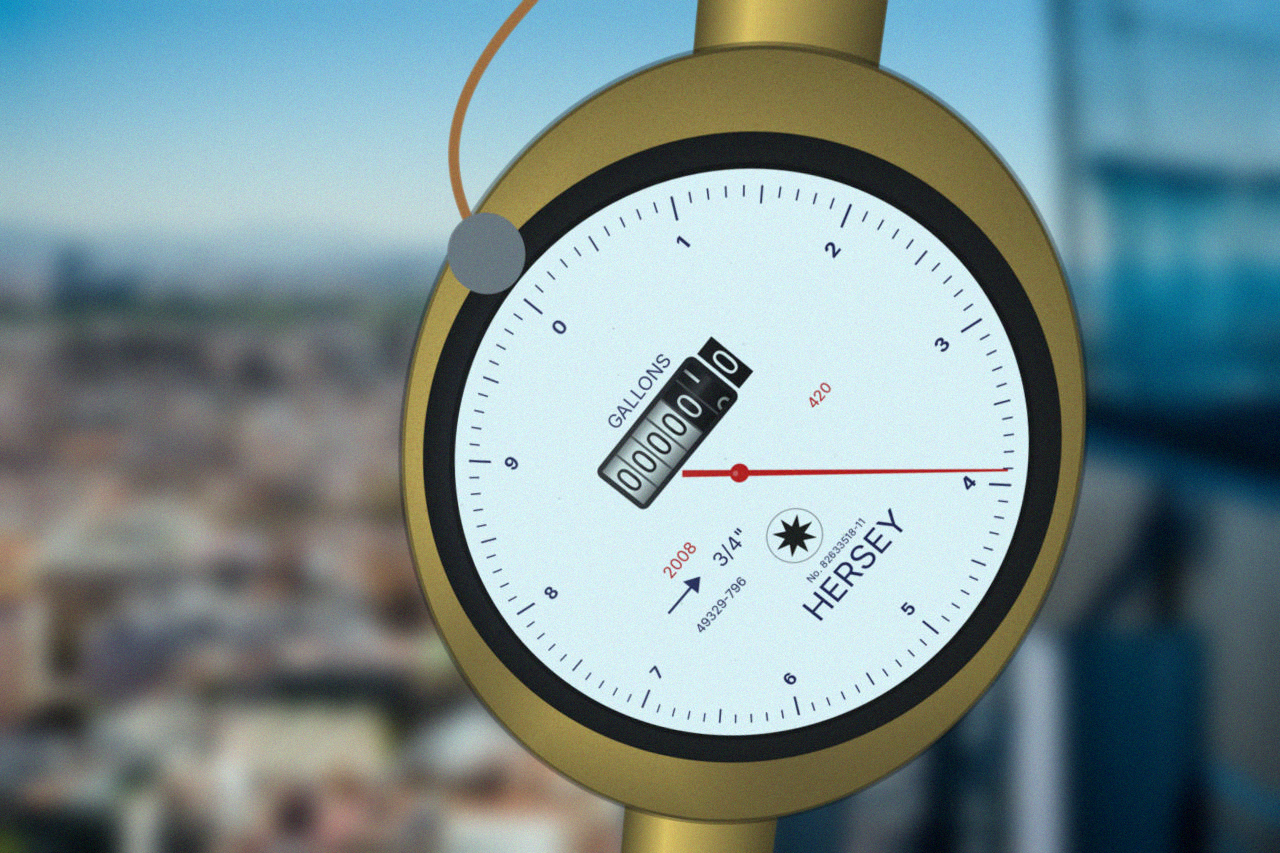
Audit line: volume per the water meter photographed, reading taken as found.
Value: 13.9 gal
